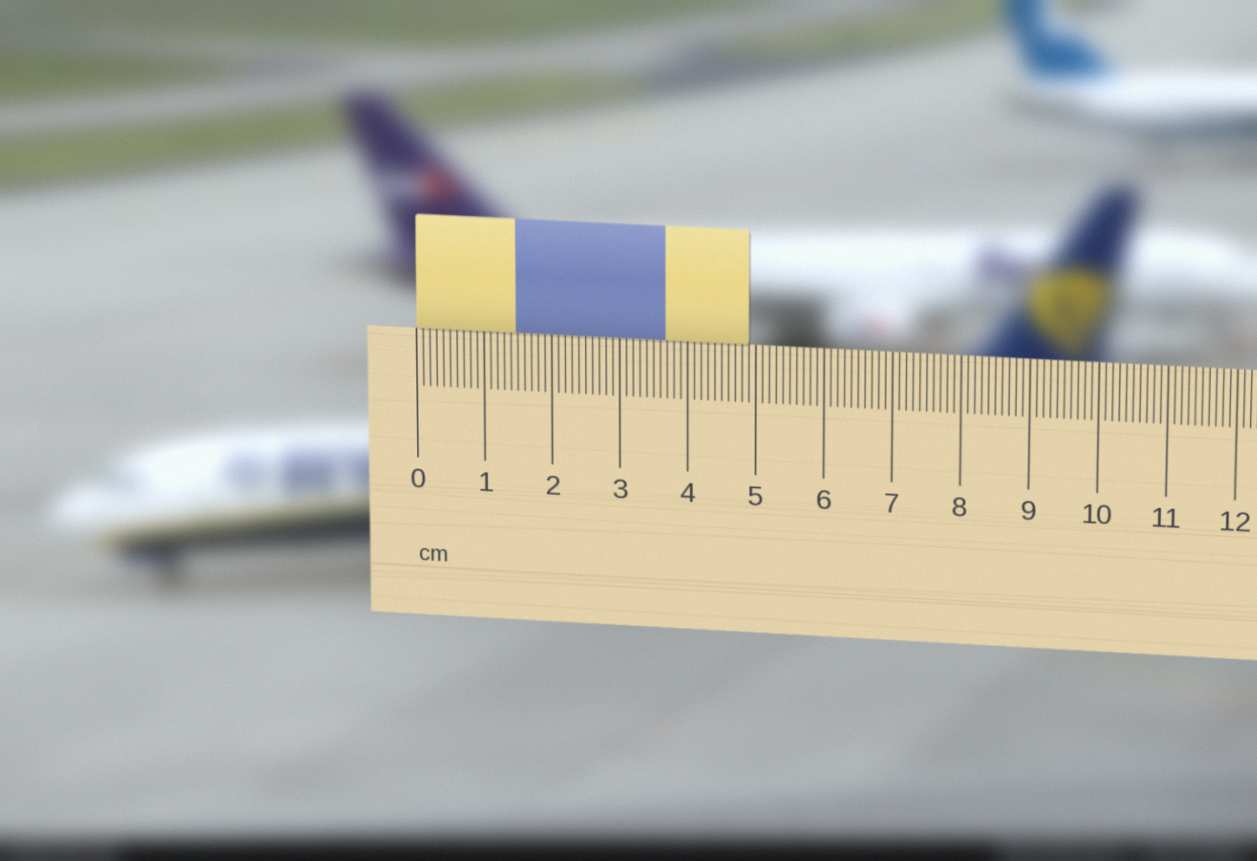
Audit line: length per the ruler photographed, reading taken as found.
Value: 4.9 cm
